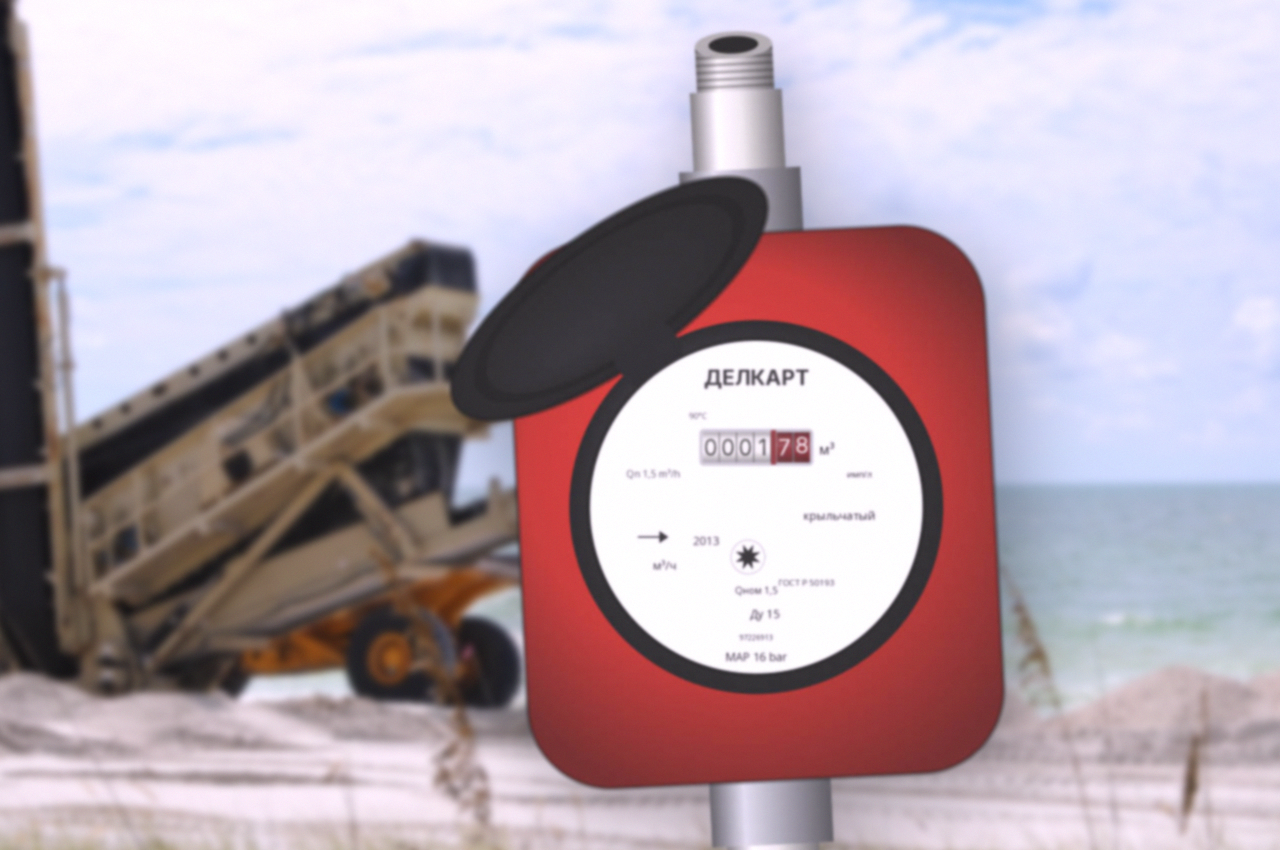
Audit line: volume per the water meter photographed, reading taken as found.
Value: 1.78 m³
